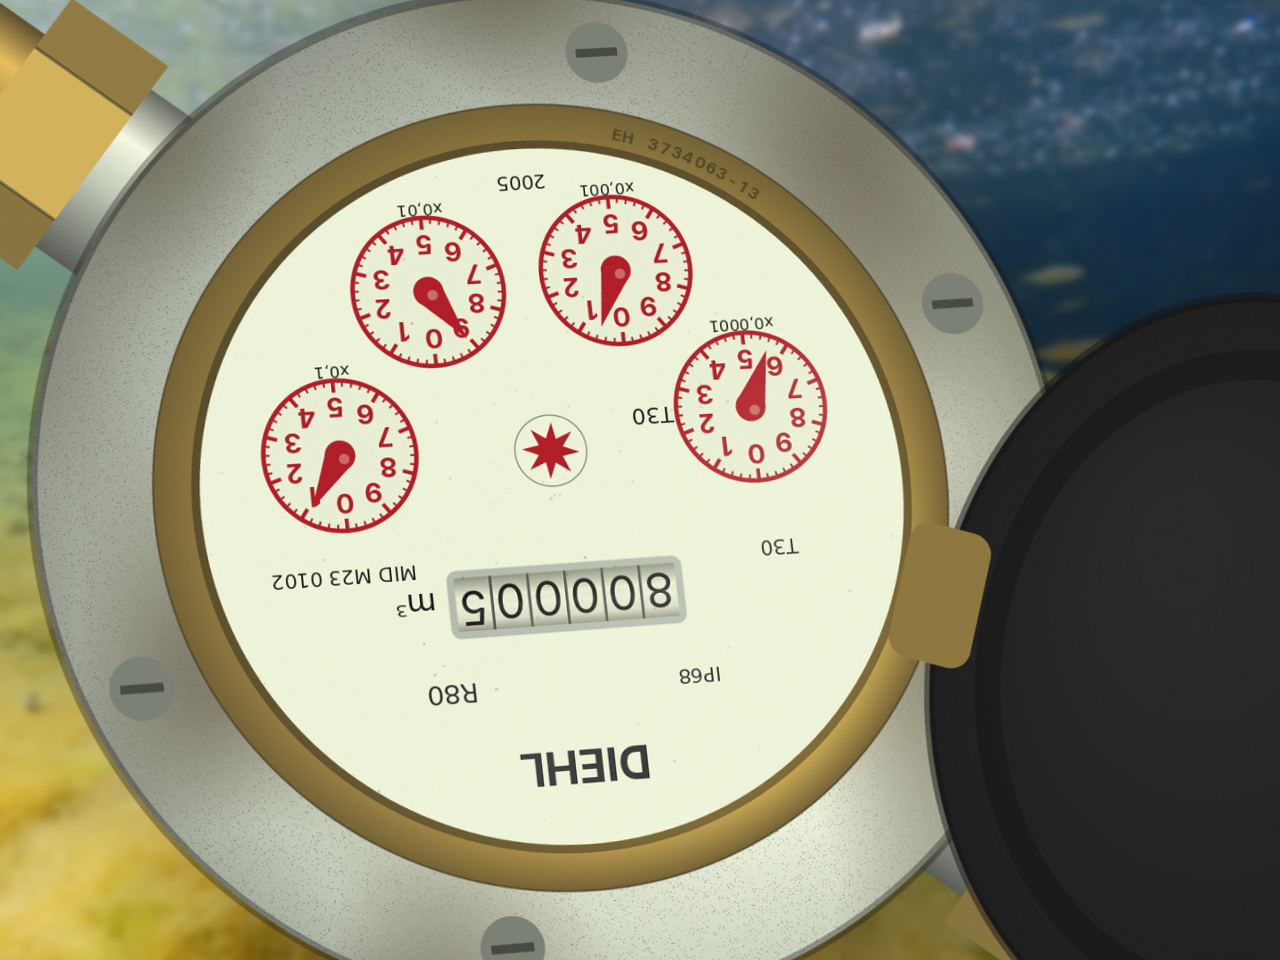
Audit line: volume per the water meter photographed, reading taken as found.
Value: 800005.0905 m³
